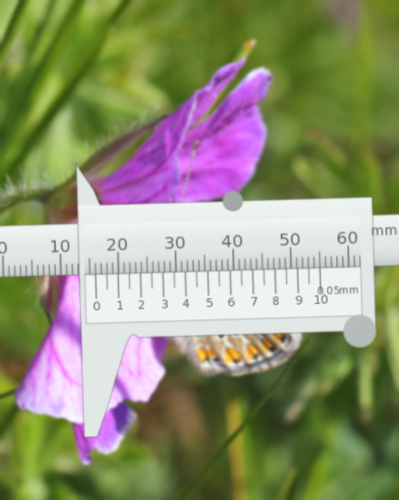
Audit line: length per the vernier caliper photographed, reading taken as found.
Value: 16.0 mm
